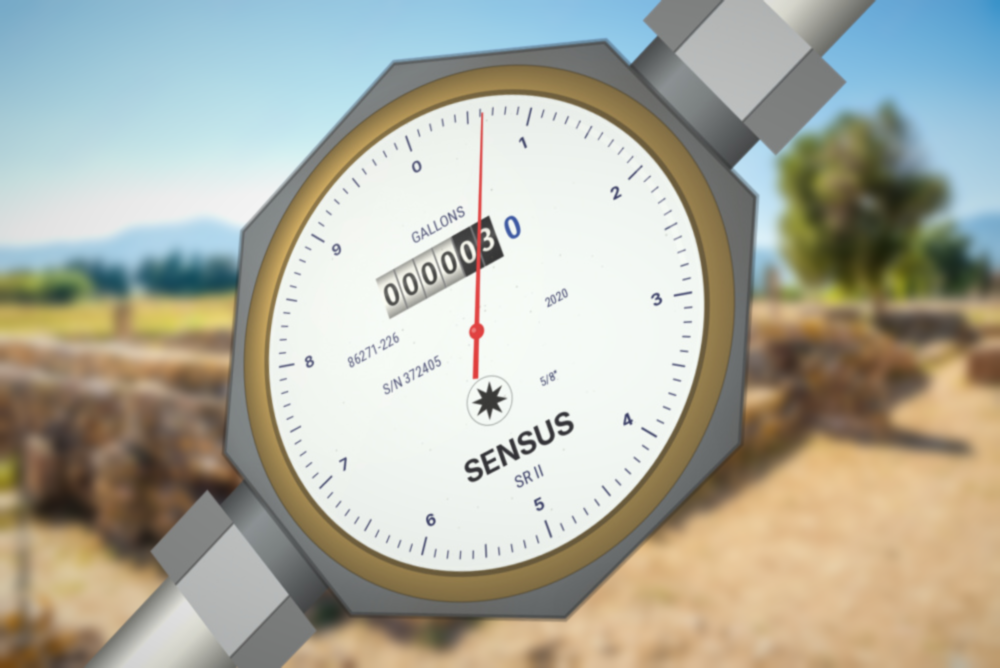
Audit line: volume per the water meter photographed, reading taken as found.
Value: 30.6 gal
